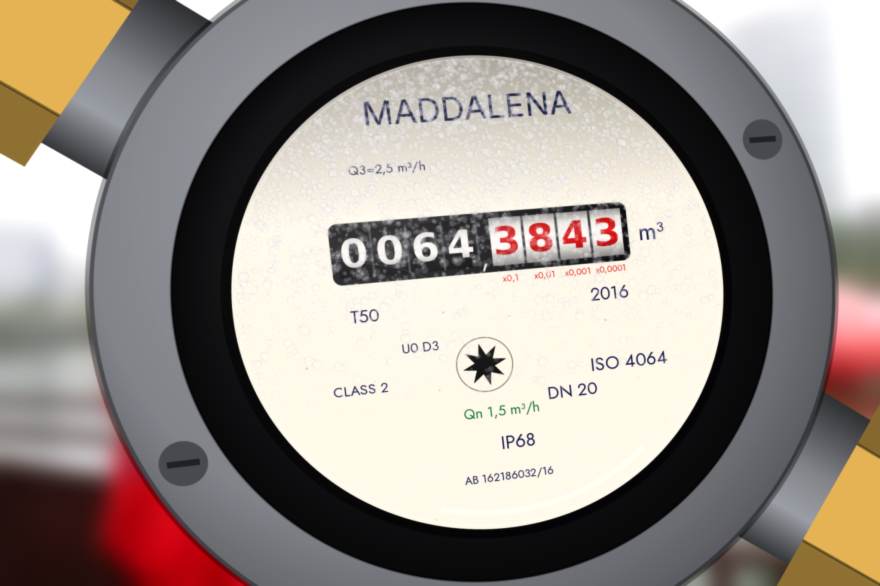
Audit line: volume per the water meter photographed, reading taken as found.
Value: 64.3843 m³
